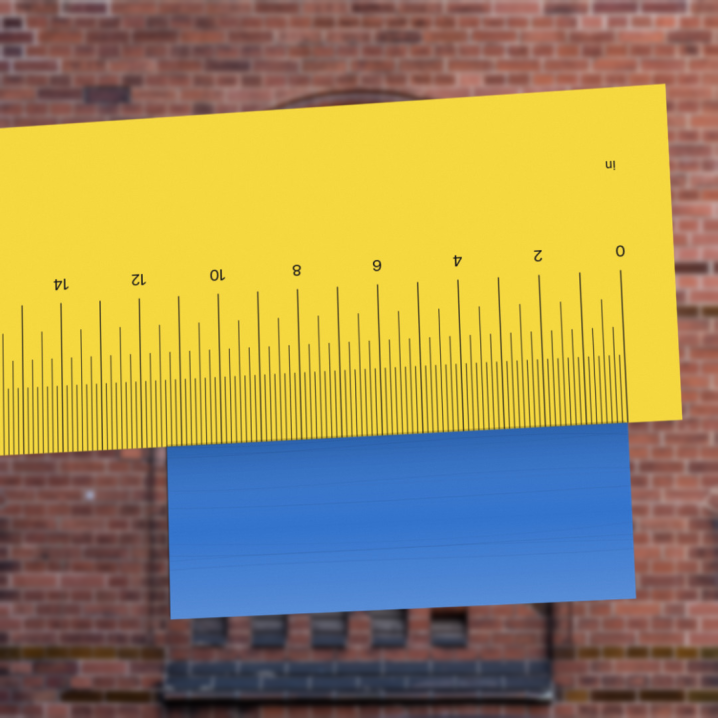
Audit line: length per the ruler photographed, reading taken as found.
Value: 11.375 in
